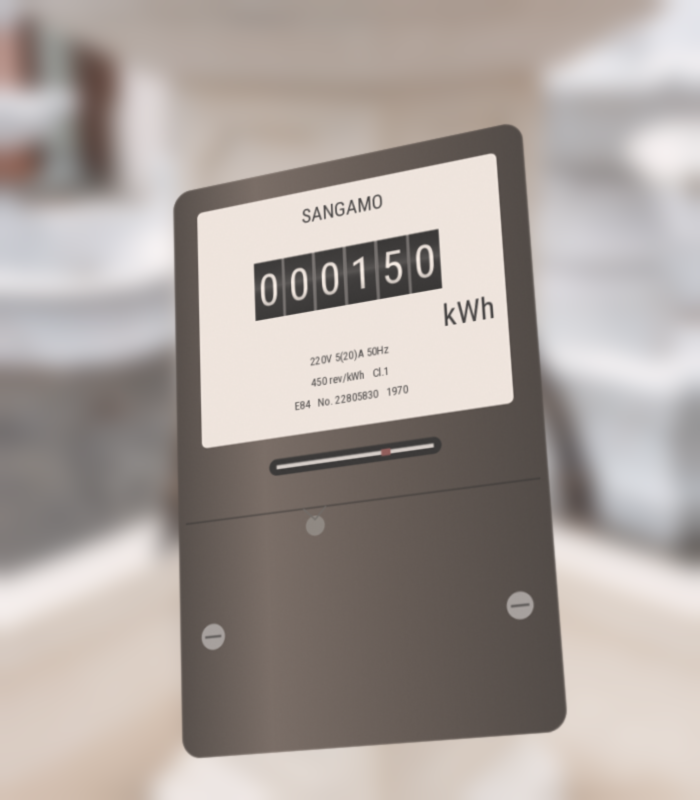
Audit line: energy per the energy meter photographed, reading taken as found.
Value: 150 kWh
